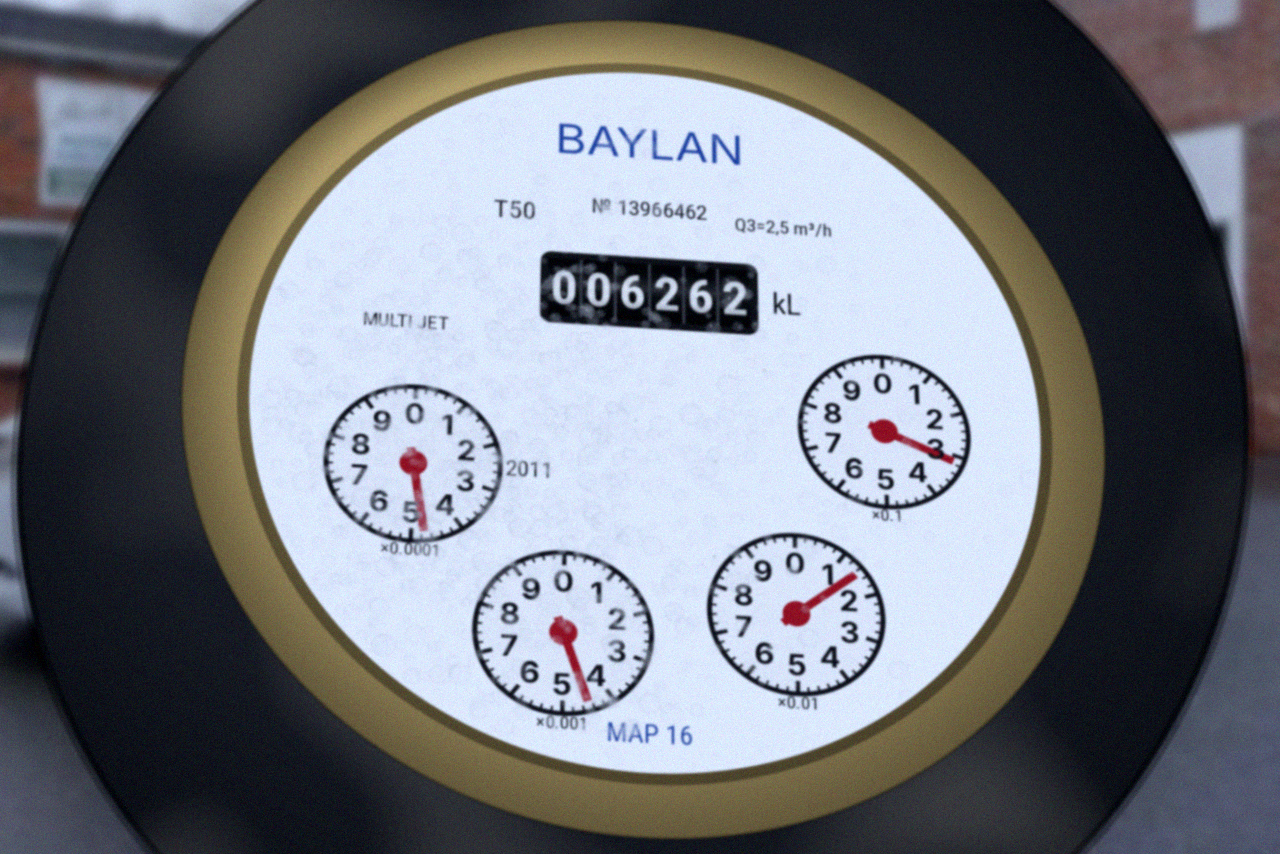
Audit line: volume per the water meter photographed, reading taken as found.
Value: 6262.3144 kL
